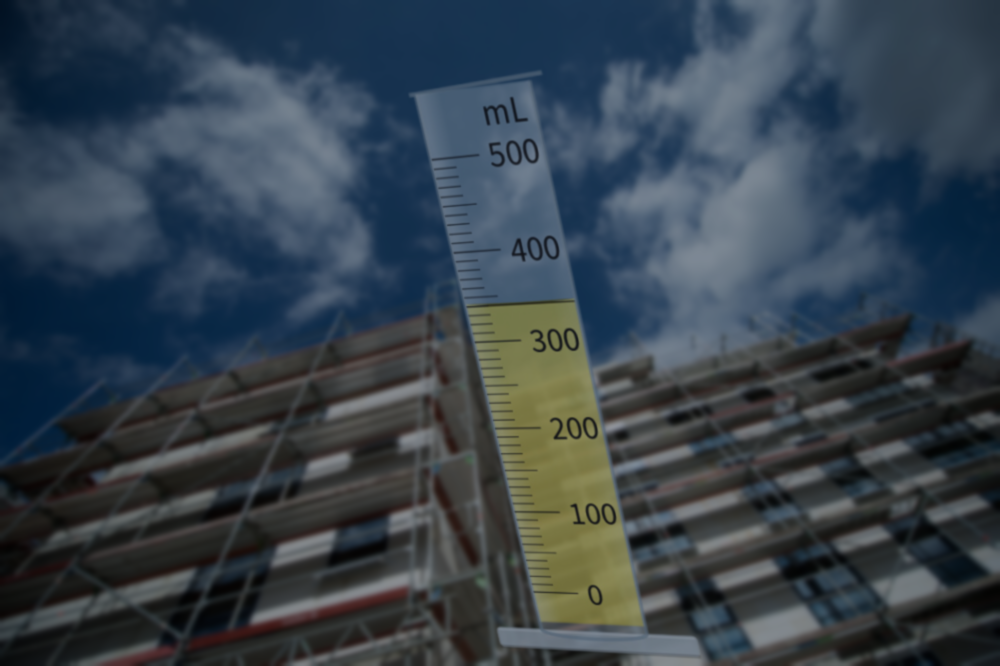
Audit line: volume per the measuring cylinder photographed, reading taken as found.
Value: 340 mL
